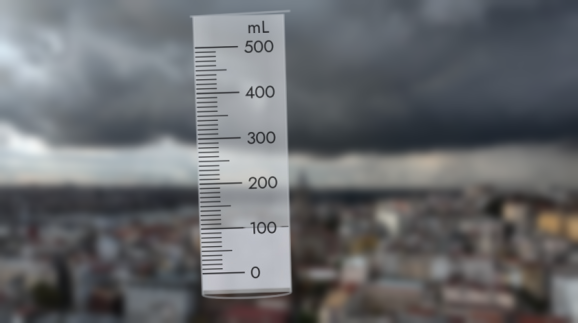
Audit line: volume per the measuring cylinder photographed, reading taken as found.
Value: 100 mL
